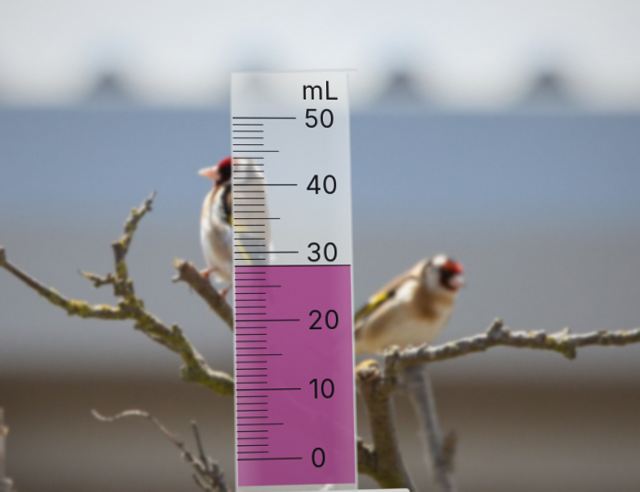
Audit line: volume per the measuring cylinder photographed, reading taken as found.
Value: 28 mL
